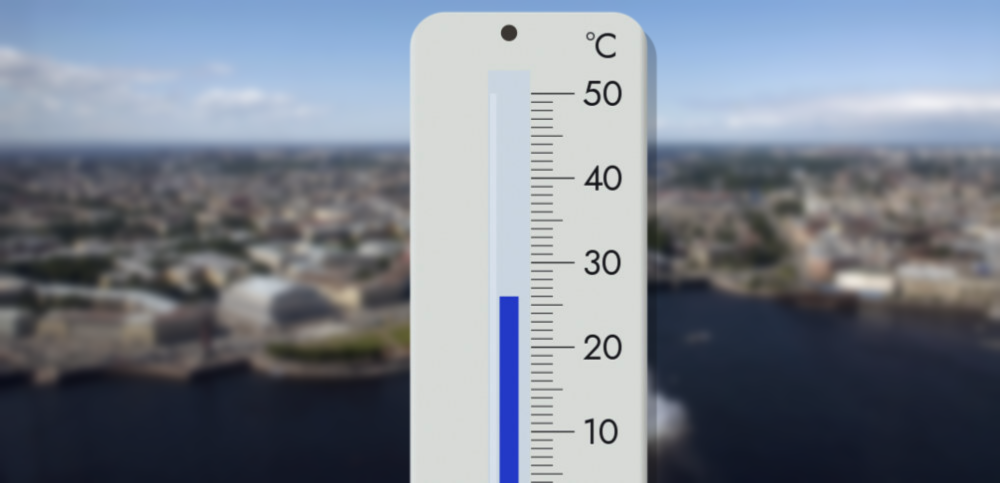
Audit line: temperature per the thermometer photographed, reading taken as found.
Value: 26 °C
